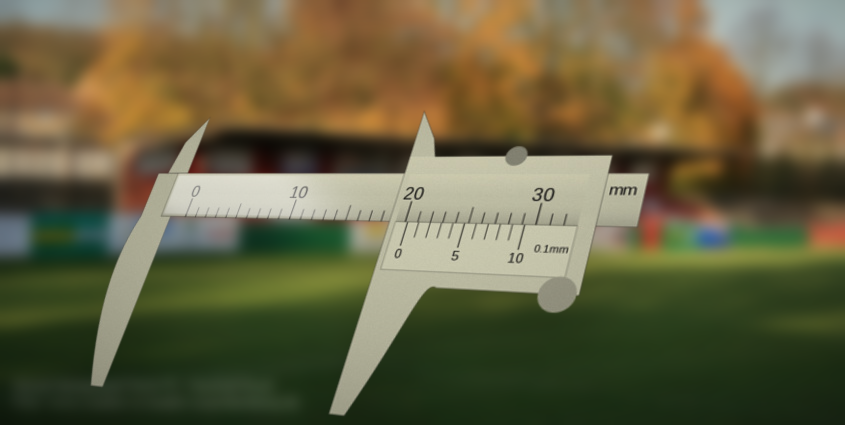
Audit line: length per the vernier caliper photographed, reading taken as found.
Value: 20.2 mm
